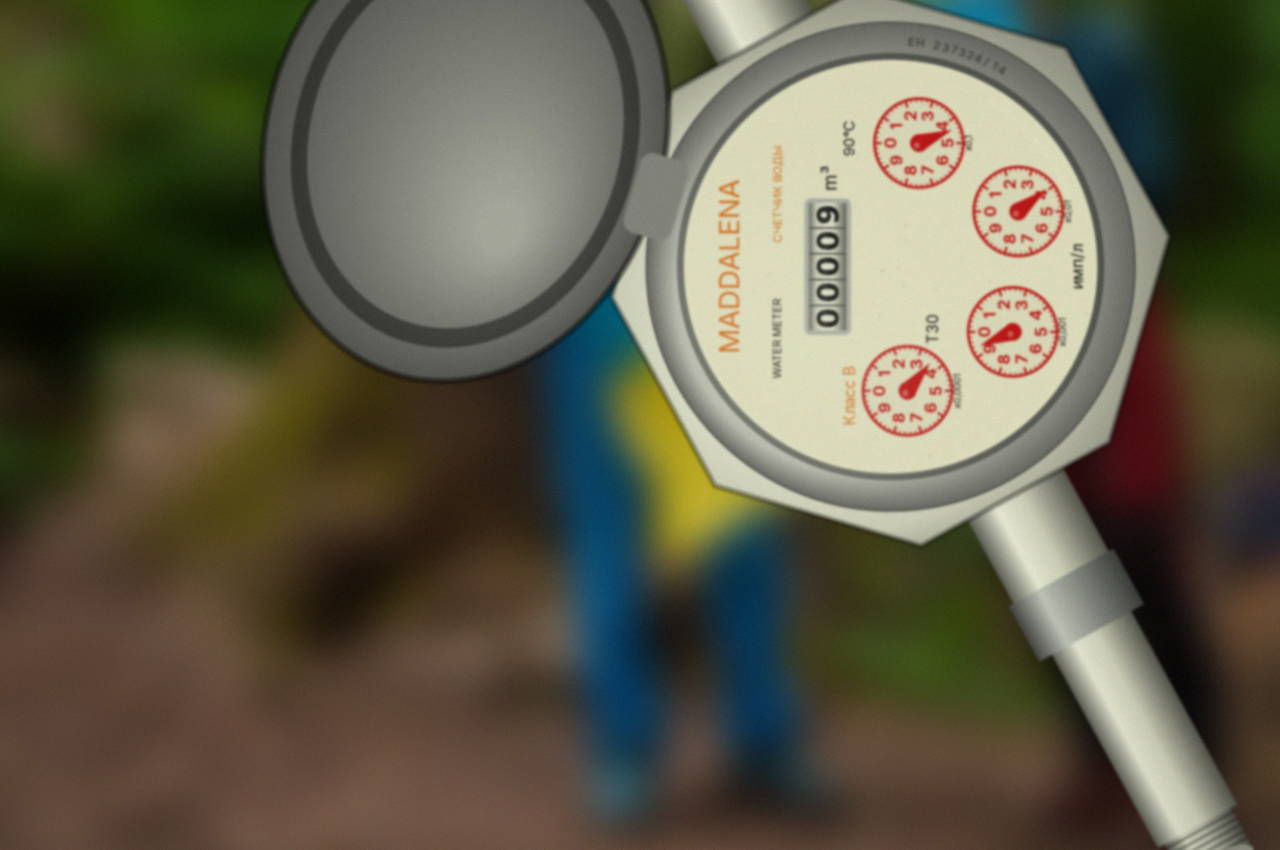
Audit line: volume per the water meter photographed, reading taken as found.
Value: 9.4393 m³
